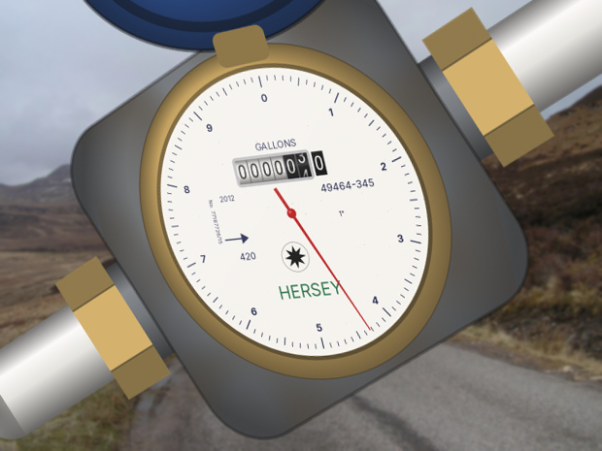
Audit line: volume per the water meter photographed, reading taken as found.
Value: 34.3 gal
